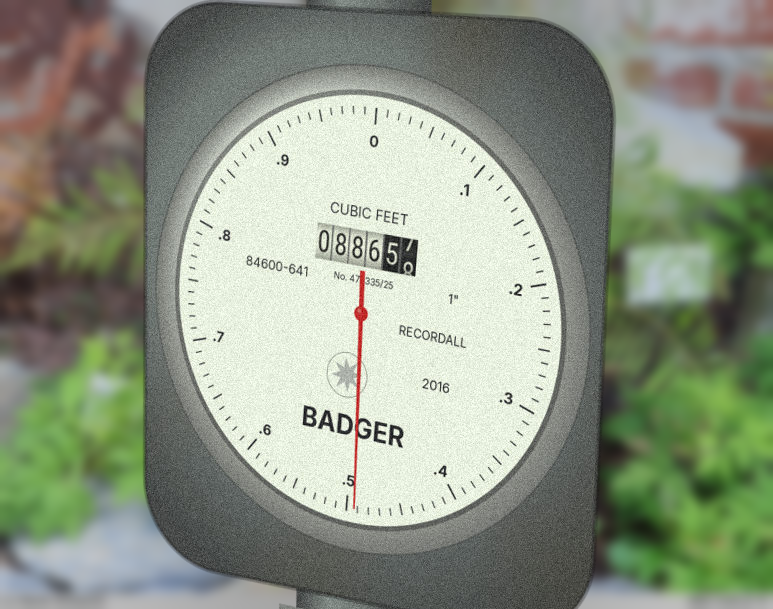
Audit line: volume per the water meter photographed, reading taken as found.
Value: 88657.49 ft³
